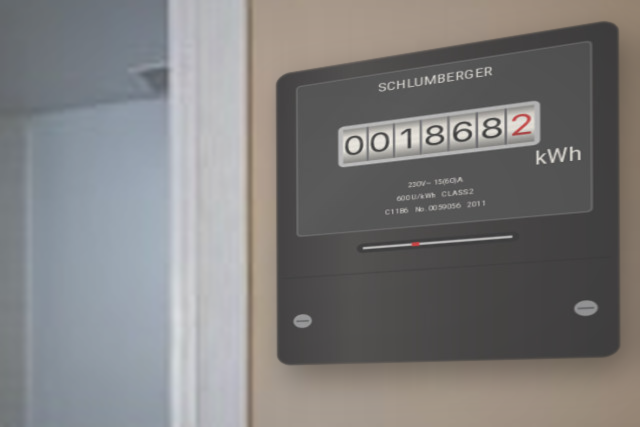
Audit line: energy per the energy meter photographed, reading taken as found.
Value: 1868.2 kWh
